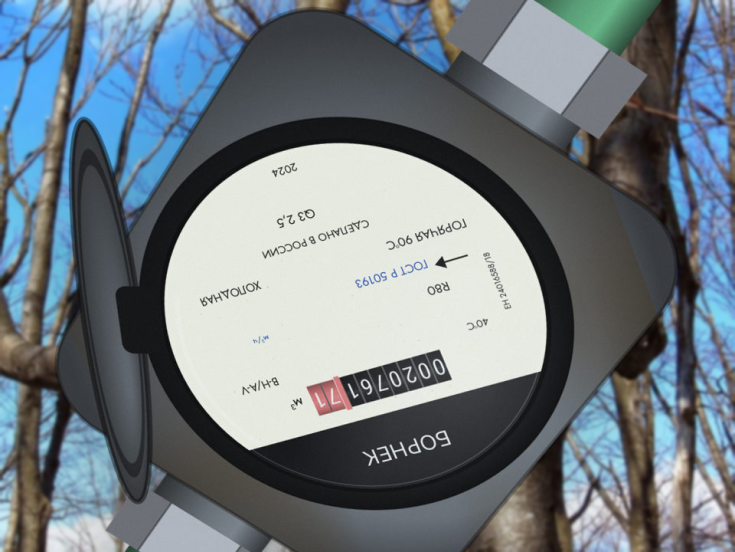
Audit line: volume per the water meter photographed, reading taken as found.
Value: 20761.71 m³
